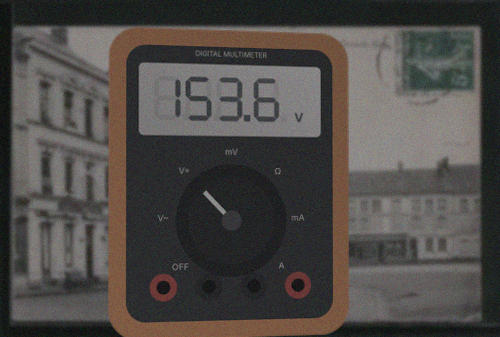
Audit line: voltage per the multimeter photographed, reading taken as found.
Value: 153.6 V
